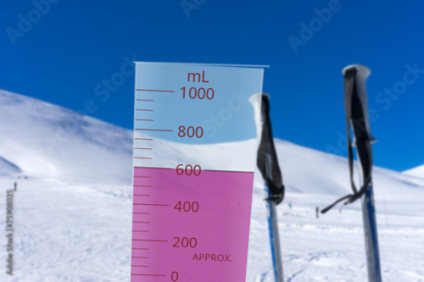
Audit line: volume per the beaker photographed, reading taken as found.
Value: 600 mL
